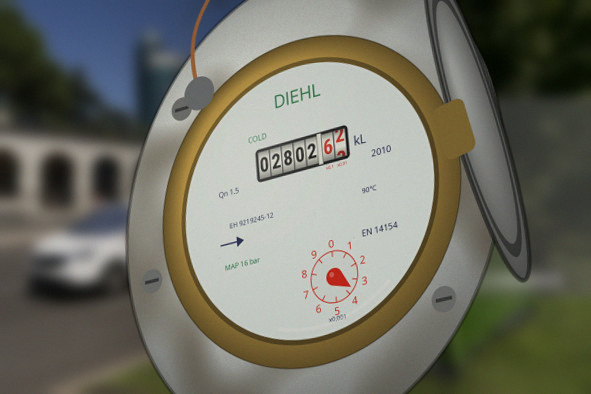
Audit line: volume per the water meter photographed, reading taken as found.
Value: 2802.623 kL
